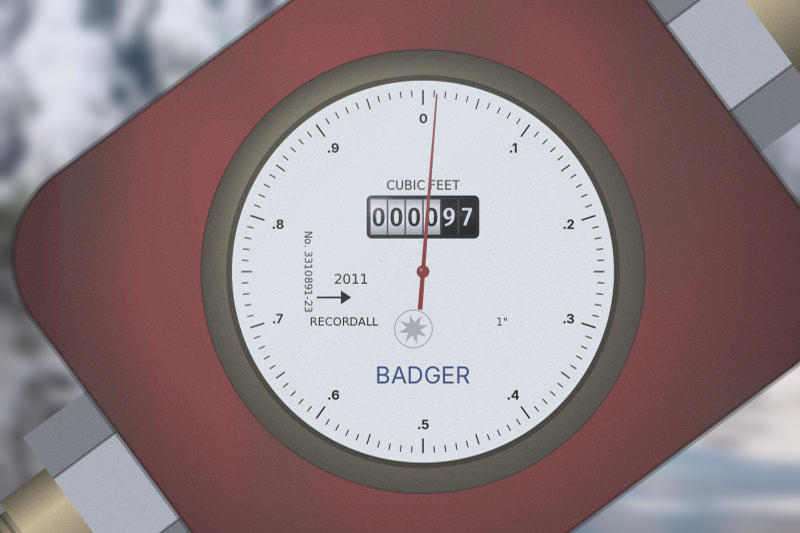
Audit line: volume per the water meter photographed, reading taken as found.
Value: 97.01 ft³
